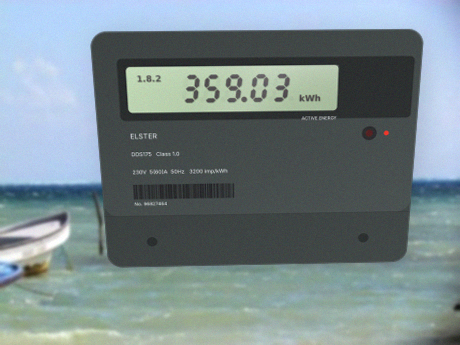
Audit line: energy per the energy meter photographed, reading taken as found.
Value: 359.03 kWh
